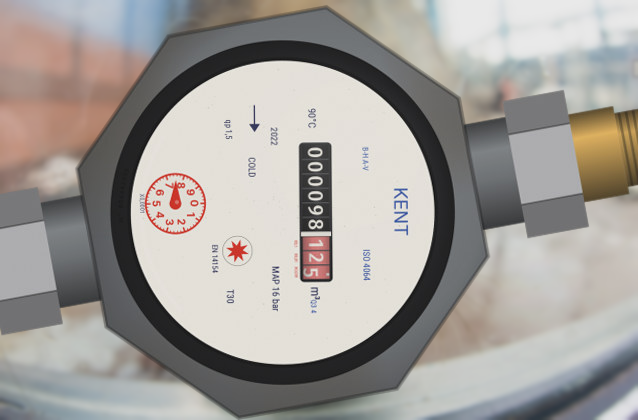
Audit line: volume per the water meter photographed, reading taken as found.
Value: 98.1247 m³
